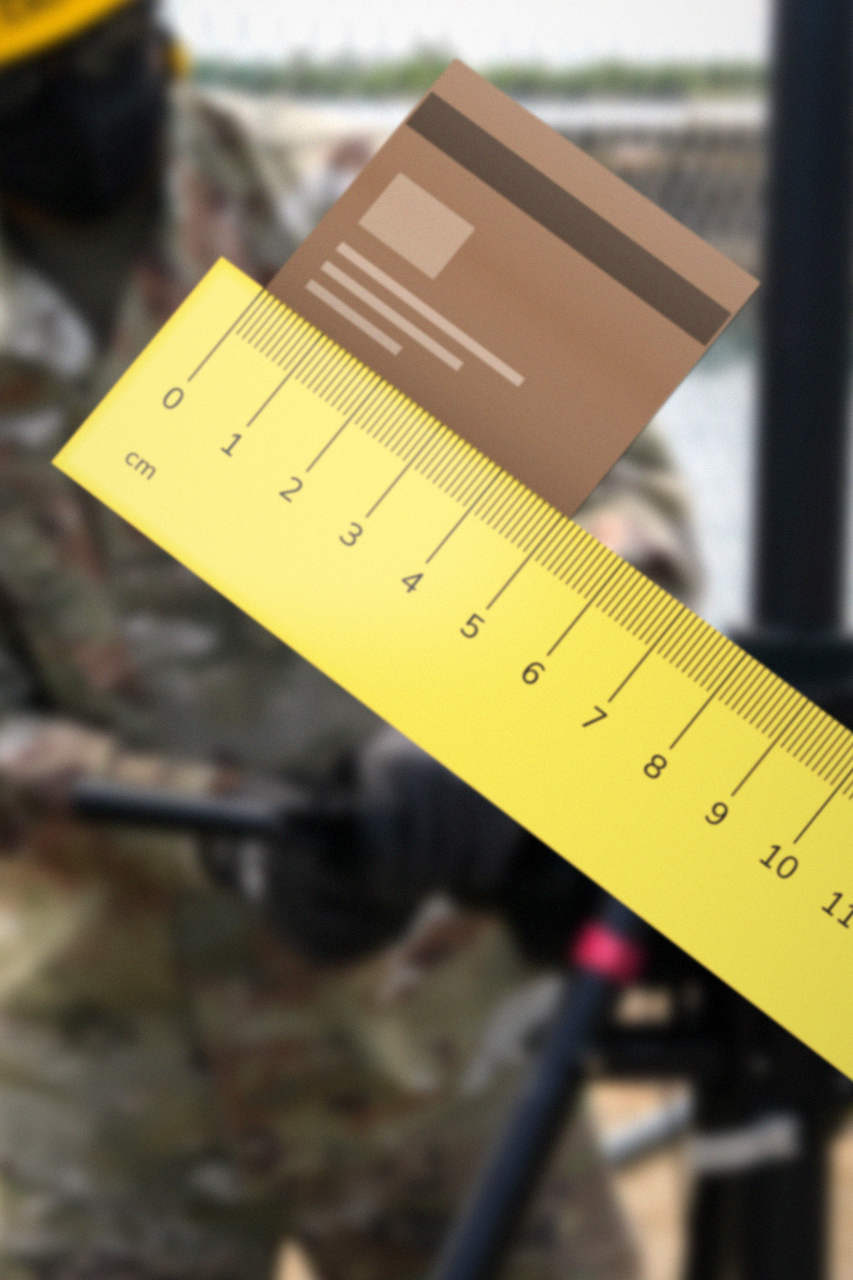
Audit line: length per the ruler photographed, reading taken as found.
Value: 5.1 cm
